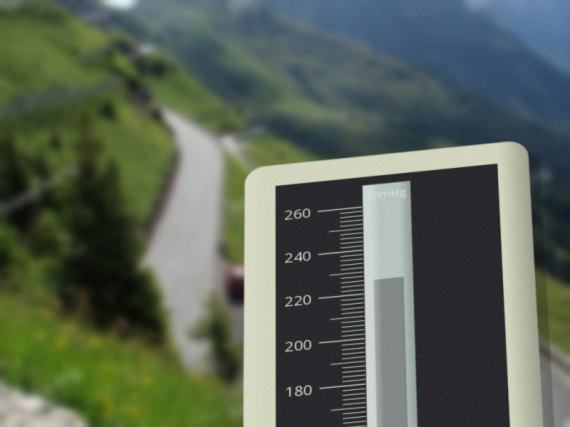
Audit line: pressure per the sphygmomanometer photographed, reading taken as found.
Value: 226 mmHg
